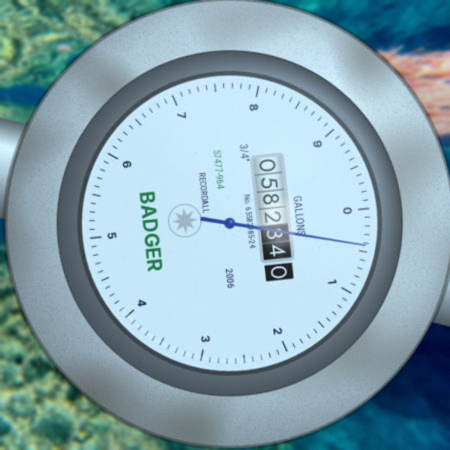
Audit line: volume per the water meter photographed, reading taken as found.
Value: 582840.4 gal
